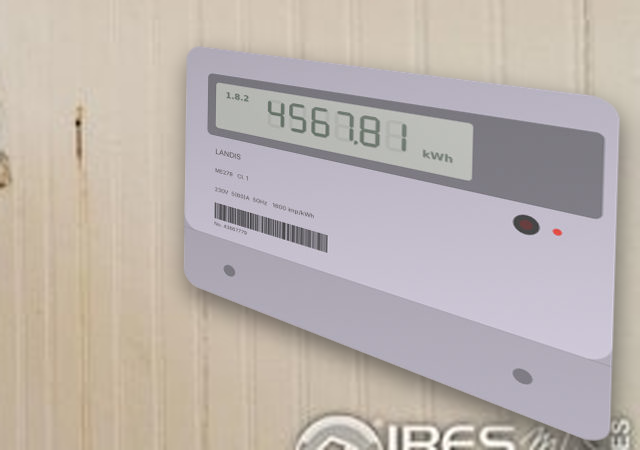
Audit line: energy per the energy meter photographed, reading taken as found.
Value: 4567.81 kWh
